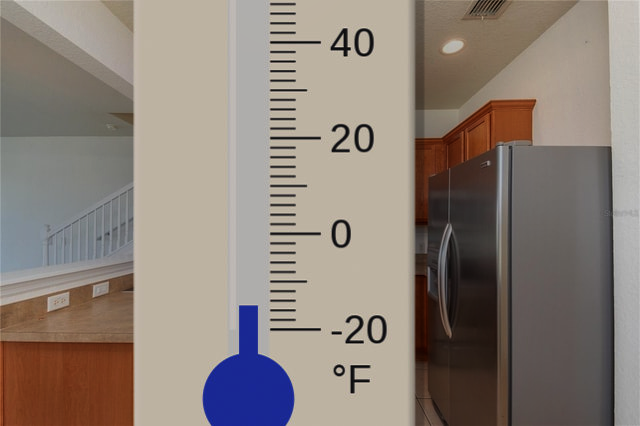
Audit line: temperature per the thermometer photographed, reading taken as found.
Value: -15 °F
